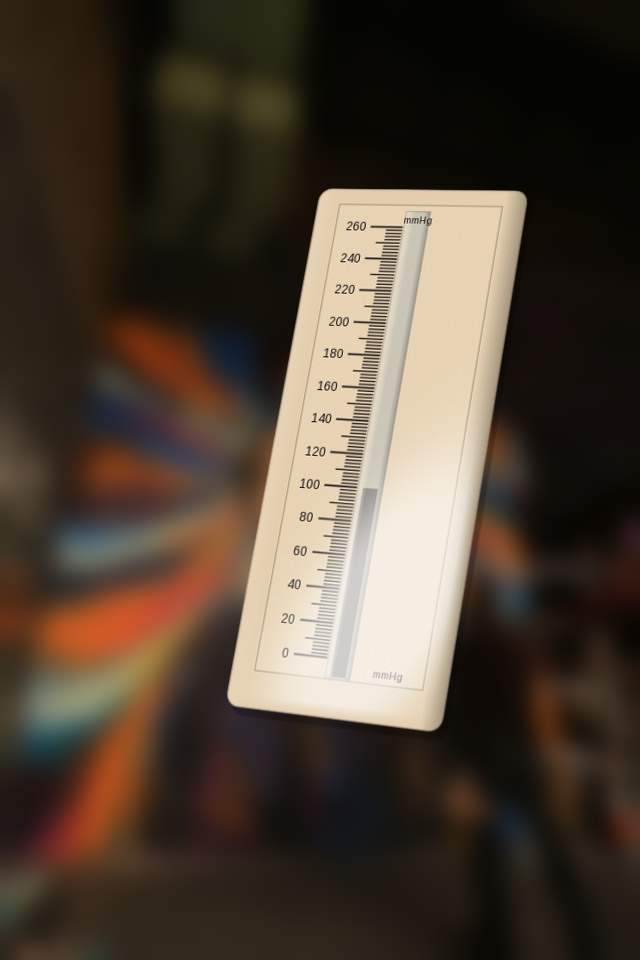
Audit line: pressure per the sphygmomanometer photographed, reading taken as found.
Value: 100 mmHg
